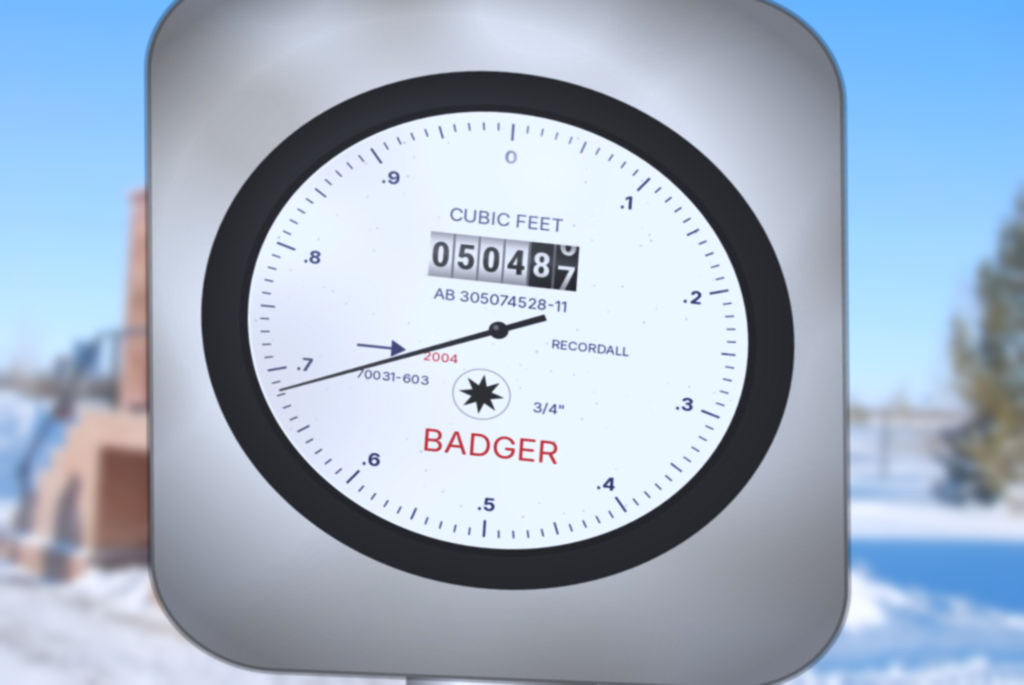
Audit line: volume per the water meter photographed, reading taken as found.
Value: 50486.68 ft³
